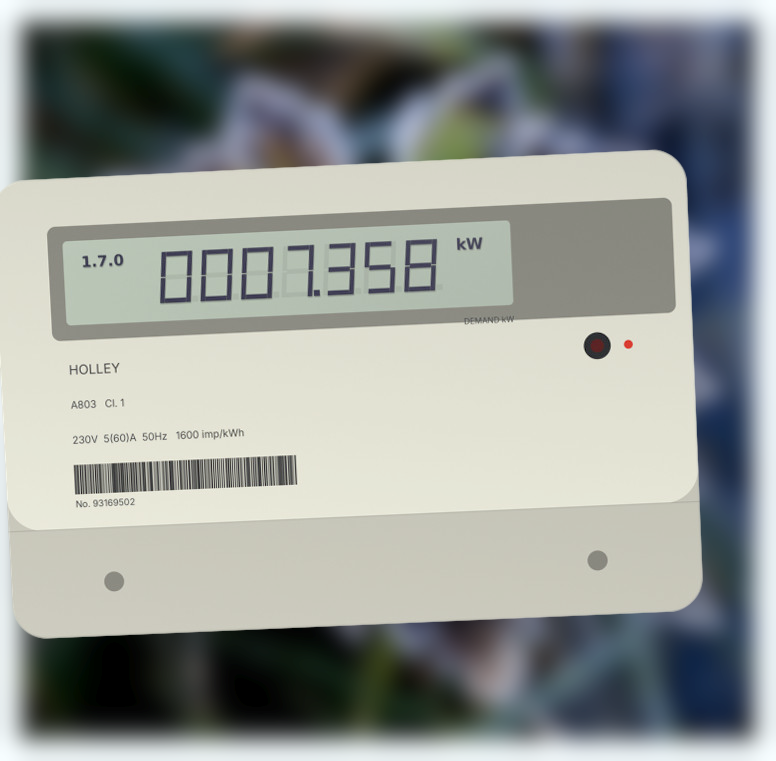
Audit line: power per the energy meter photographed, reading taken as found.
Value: 7.358 kW
